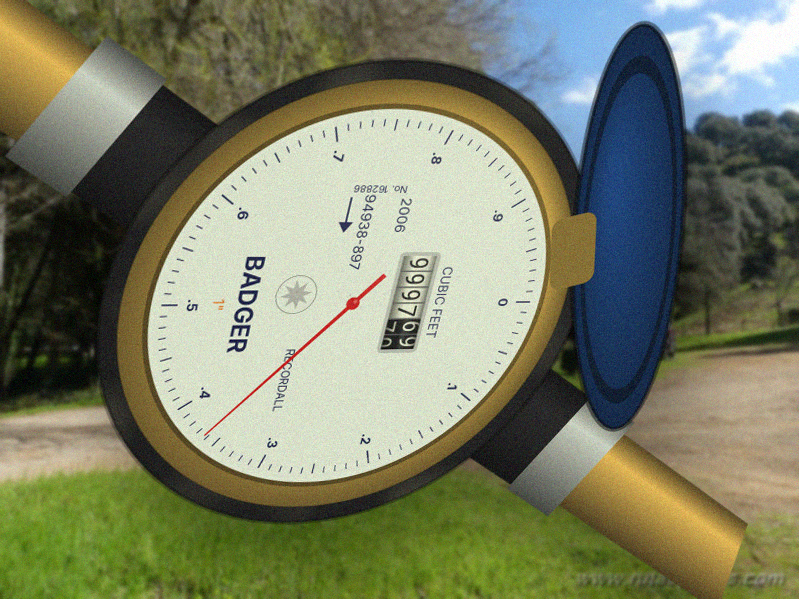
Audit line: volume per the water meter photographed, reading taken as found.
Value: 999769.36 ft³
